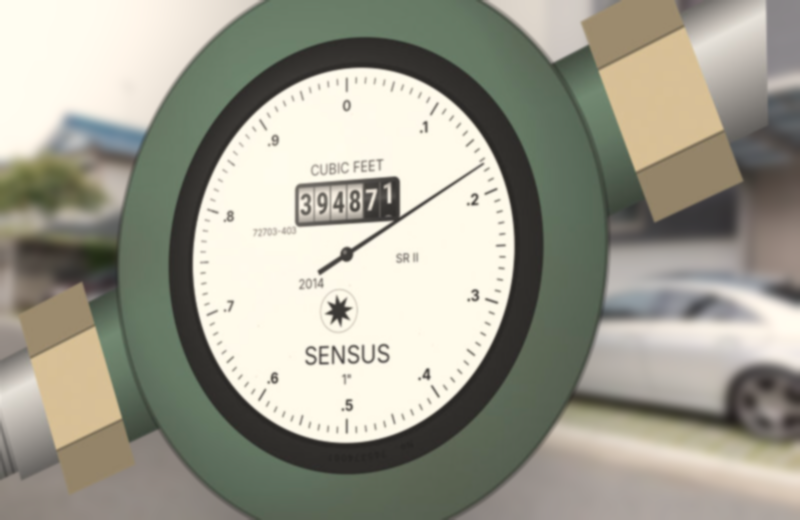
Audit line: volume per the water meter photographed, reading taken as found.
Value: 394871.17 ft³
